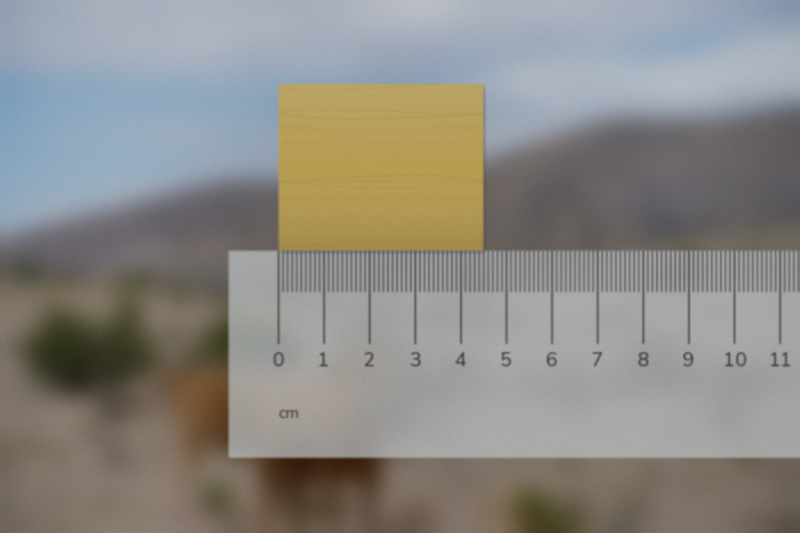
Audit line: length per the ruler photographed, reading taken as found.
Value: 4.5 cm
